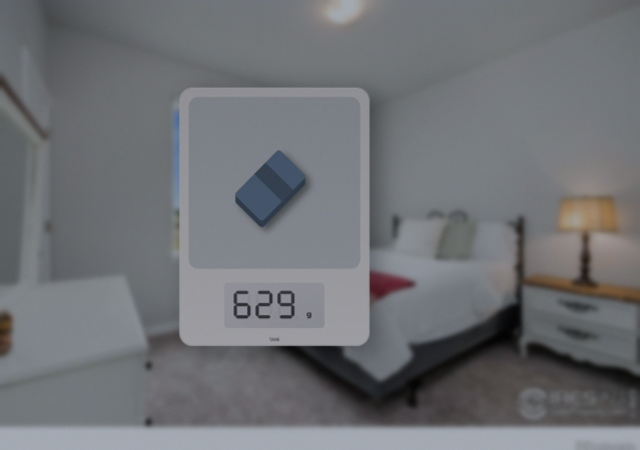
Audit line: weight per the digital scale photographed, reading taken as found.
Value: 629 g
